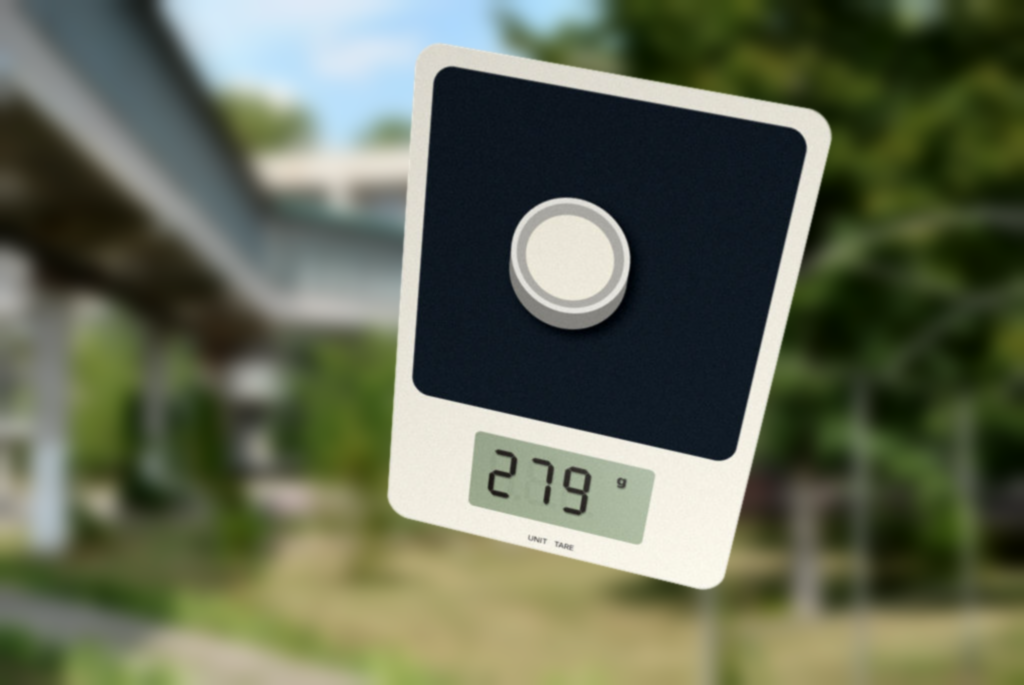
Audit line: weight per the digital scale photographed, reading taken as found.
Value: 279 g
